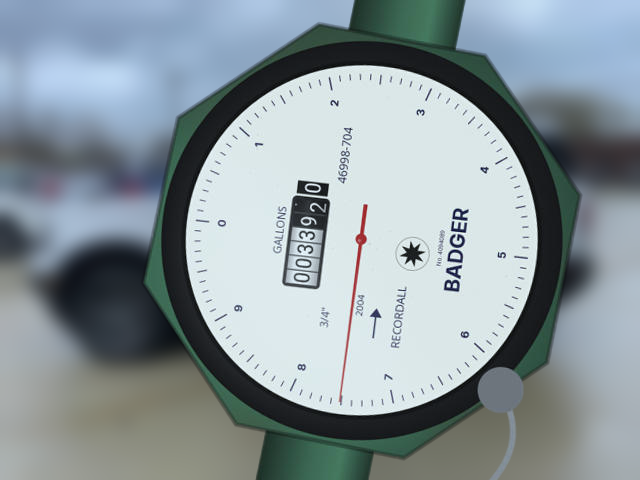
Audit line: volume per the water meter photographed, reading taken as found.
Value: 33917.5 gal
